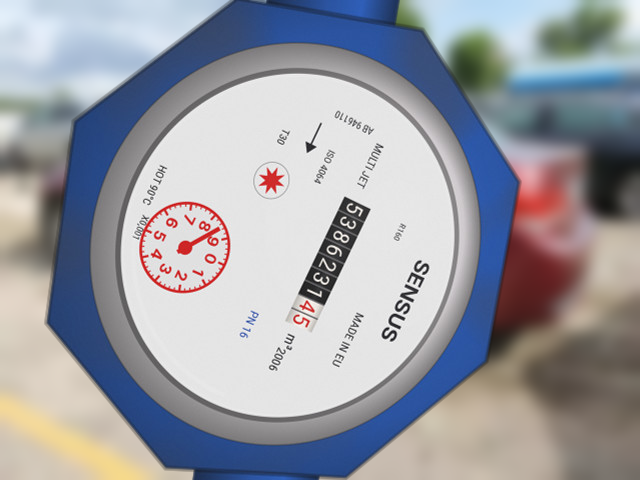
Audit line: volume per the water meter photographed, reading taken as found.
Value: 5386231.458 m³
